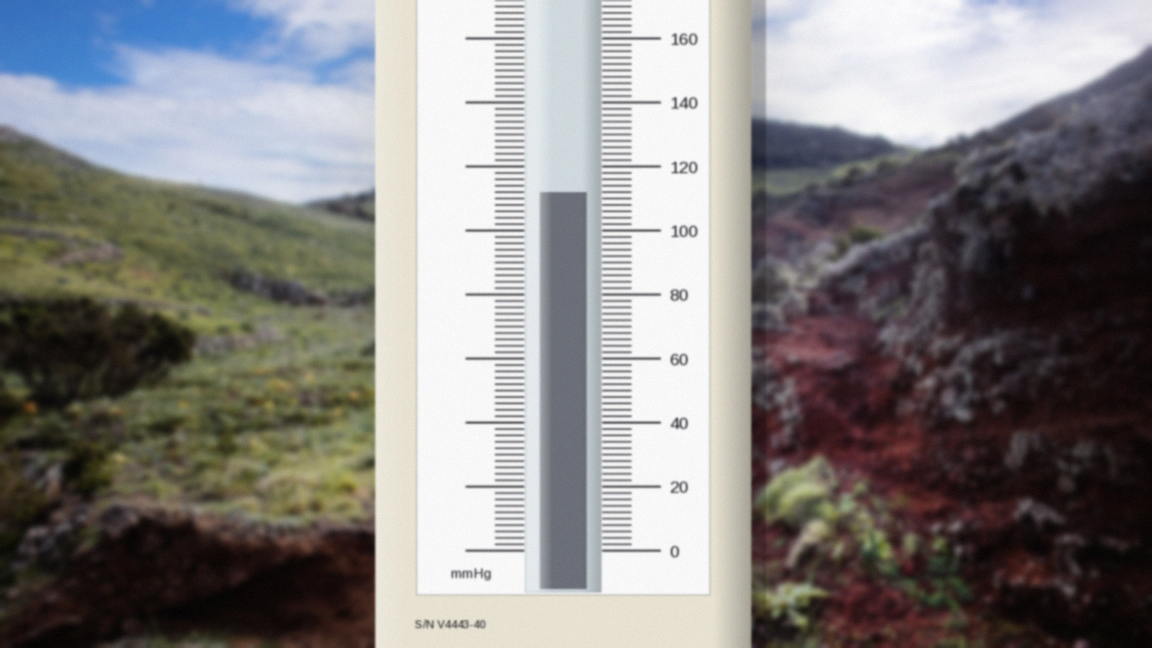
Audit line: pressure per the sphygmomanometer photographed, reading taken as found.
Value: 112 mmHg
